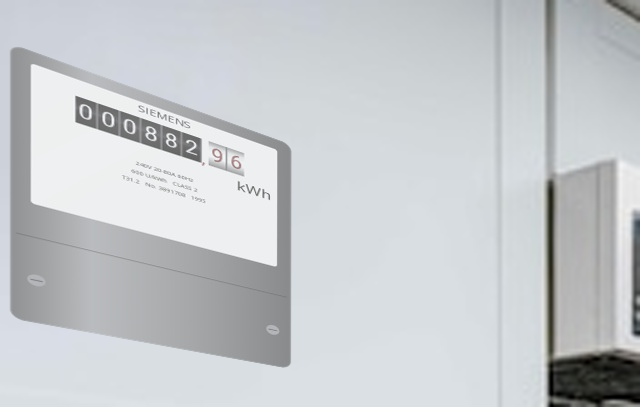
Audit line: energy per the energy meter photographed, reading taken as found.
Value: 882.96 kWh
